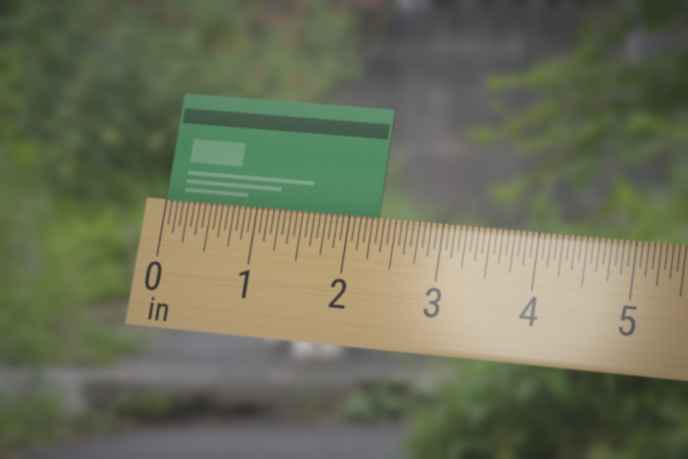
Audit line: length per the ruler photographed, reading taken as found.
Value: 2.3125 in
